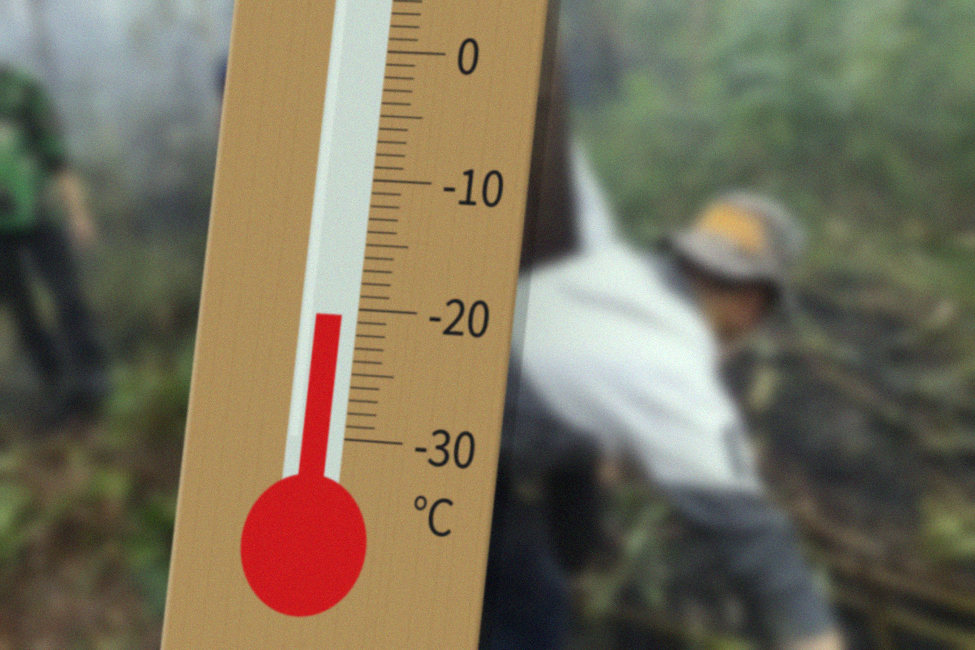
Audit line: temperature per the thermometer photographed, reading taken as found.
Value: -20.5 °C
